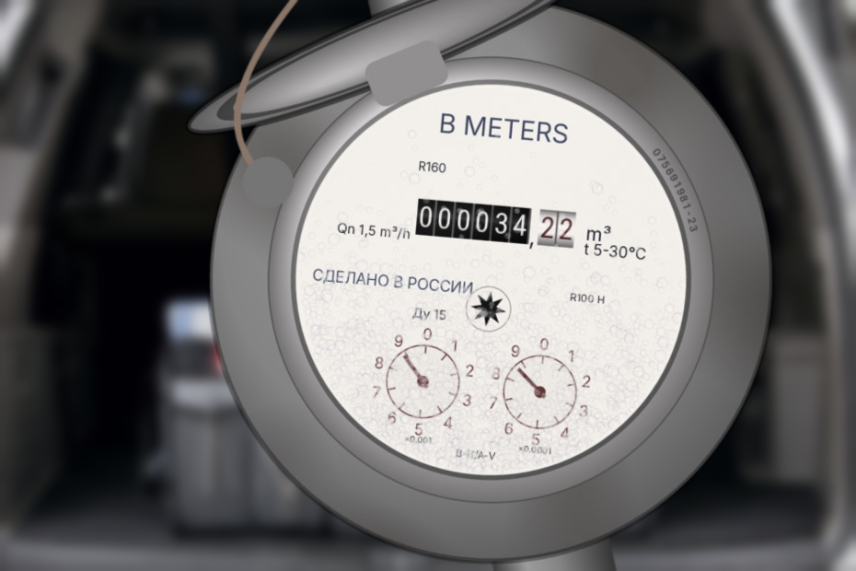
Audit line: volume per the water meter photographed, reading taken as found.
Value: 34.2288 m³
